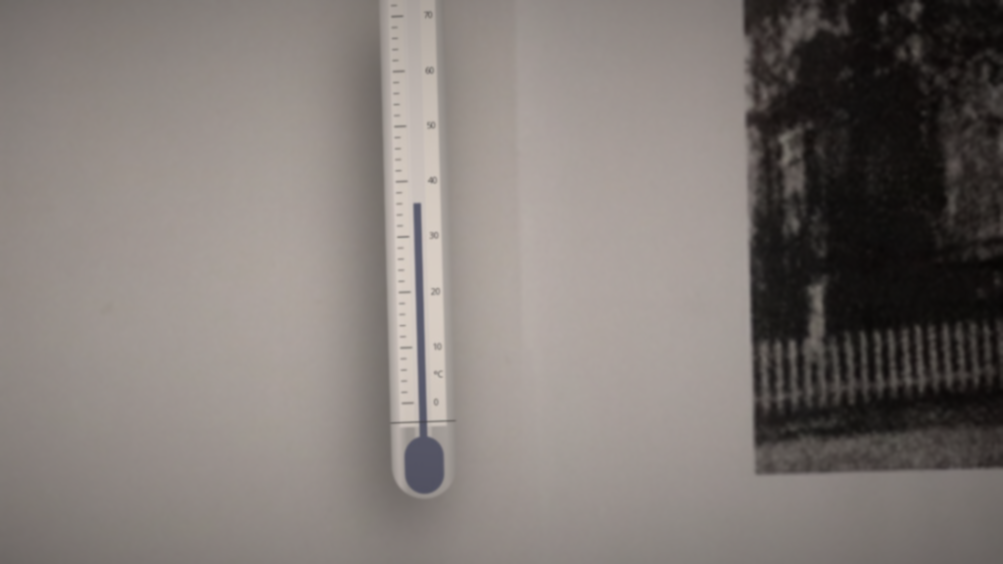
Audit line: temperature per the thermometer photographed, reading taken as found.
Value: 36 °C
